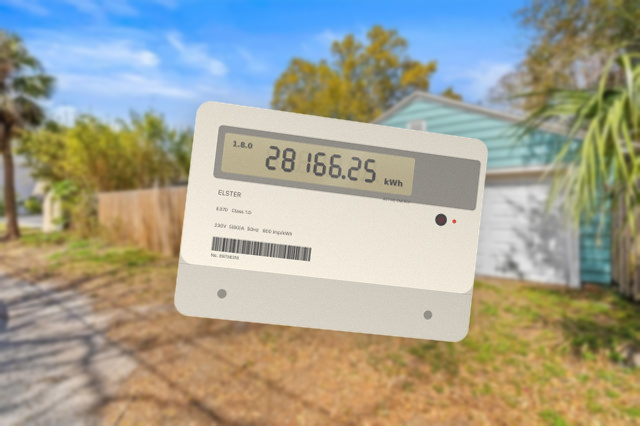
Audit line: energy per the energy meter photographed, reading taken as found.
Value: 28166.25 kWh
